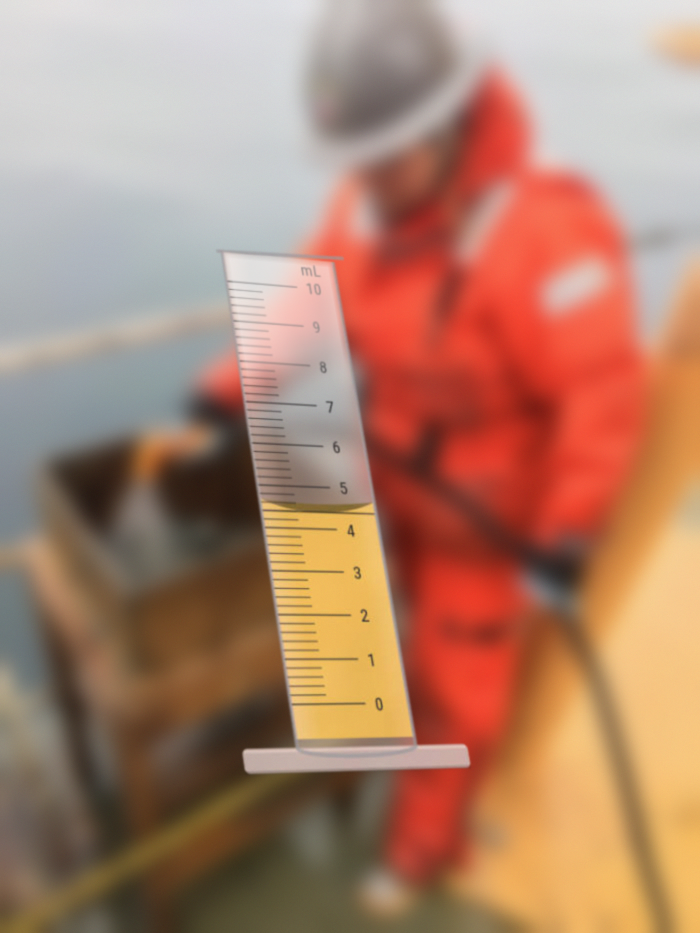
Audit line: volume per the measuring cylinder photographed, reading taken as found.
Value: 4.4 mL
